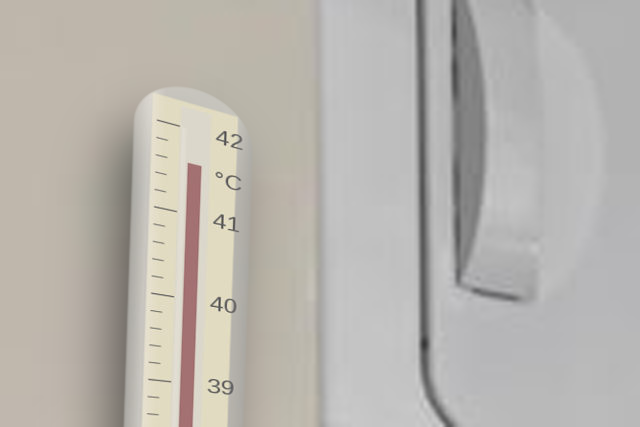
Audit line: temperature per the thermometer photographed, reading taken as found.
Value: 41.6 °C
